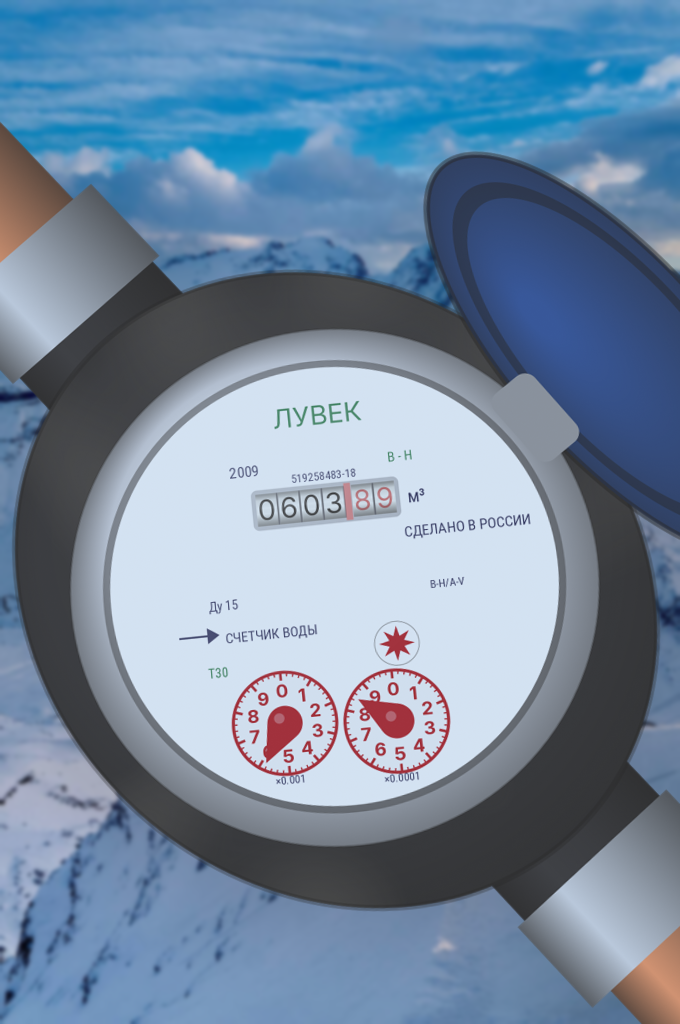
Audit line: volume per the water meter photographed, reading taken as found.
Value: 603.8958 m³
